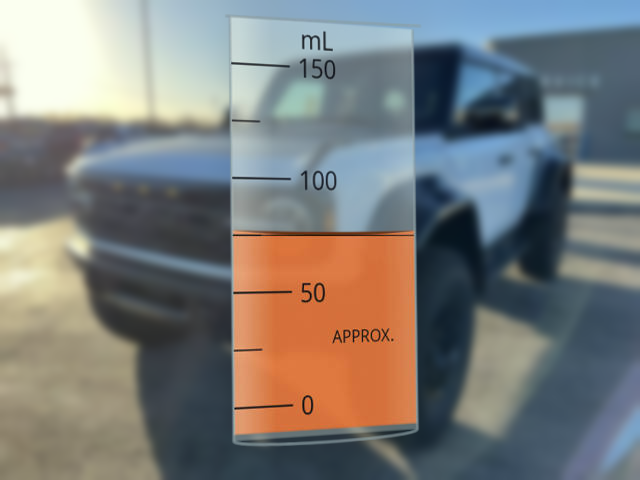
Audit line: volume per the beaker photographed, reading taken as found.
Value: 75 mL
